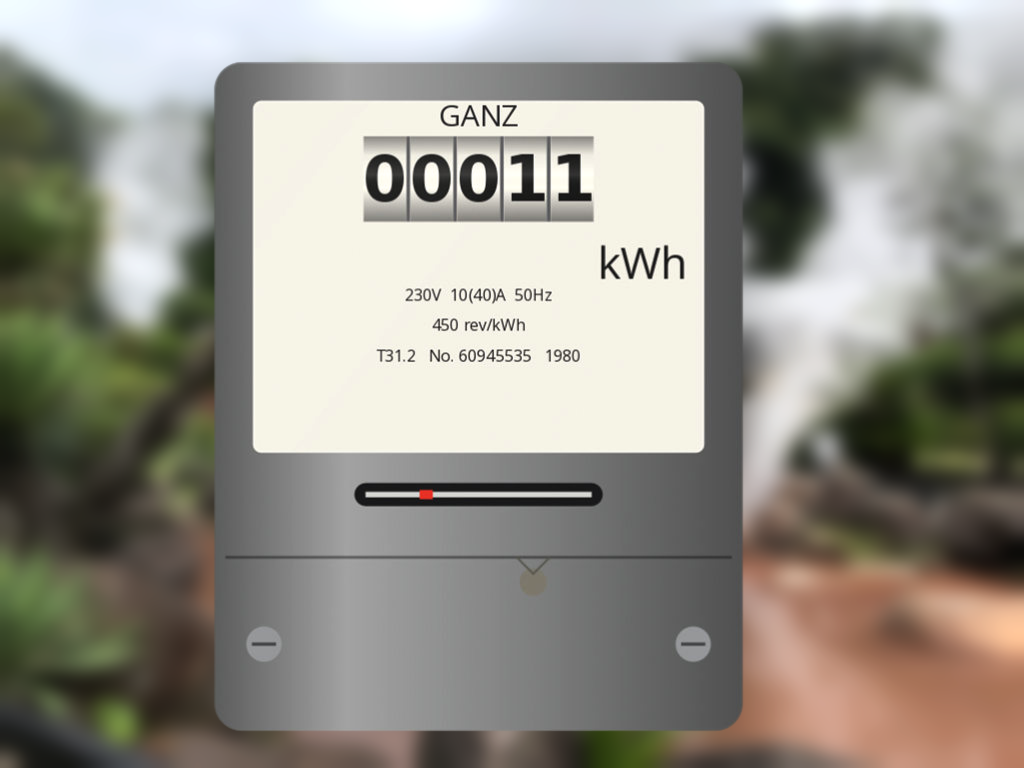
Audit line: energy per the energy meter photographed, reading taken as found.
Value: 11 kWh
